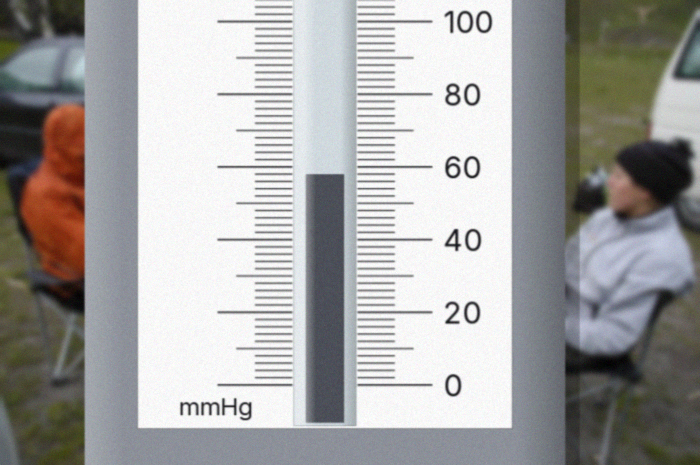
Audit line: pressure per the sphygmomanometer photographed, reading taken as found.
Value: 58 mmHg
